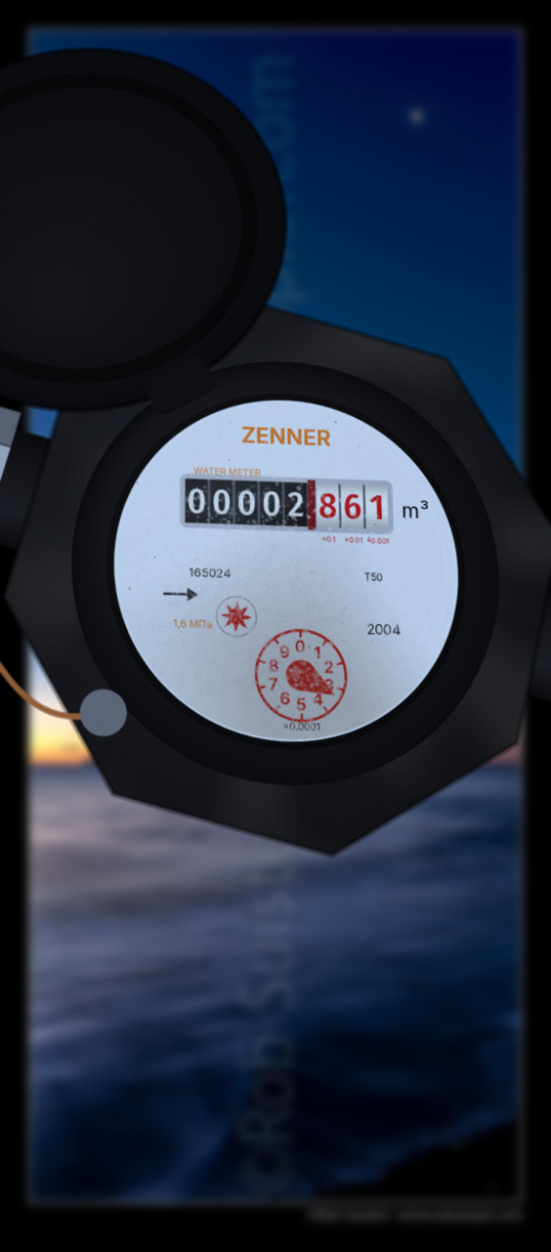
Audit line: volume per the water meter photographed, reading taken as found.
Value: 2.8613 m³
